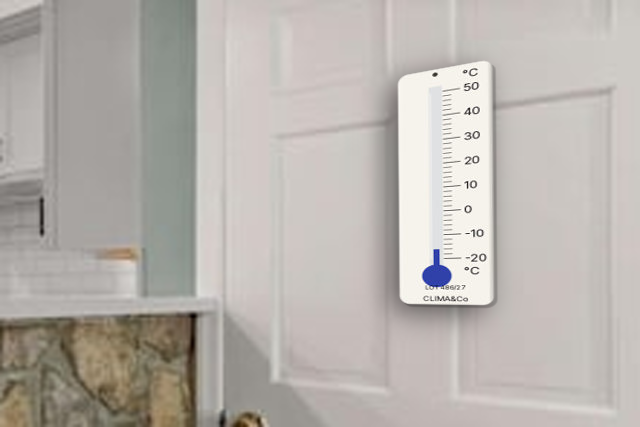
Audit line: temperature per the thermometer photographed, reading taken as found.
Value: -16 °C
